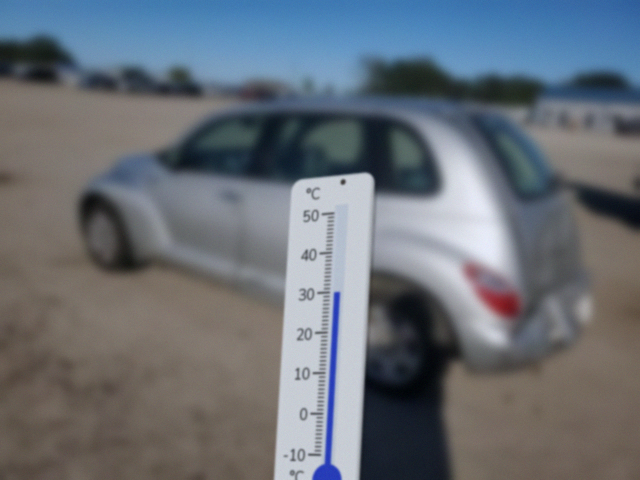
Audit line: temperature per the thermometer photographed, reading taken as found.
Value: 30 °C
